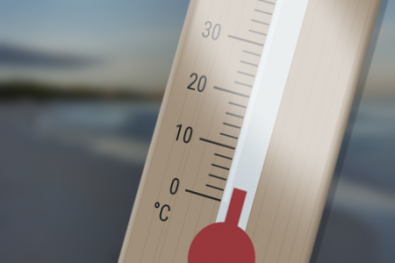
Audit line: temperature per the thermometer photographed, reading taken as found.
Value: 3 °C
